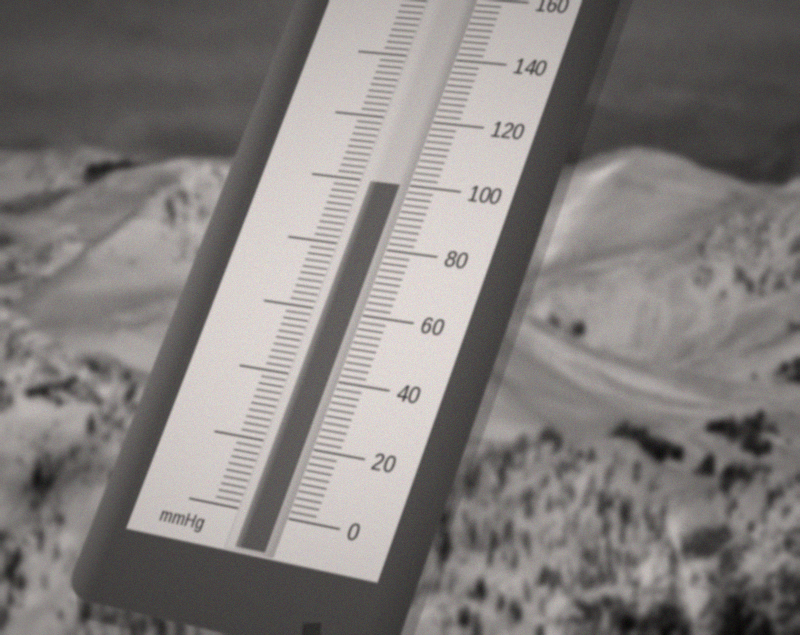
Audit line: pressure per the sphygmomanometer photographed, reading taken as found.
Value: 100 mmHg
